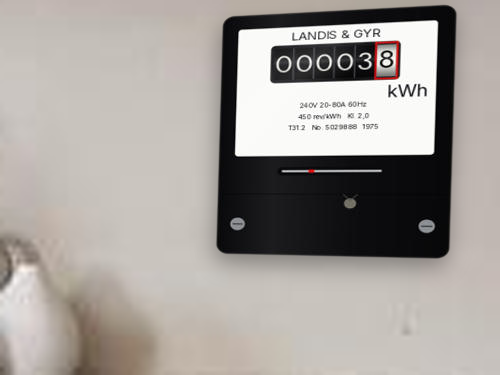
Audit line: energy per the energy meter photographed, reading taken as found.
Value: 3.8 kWh
